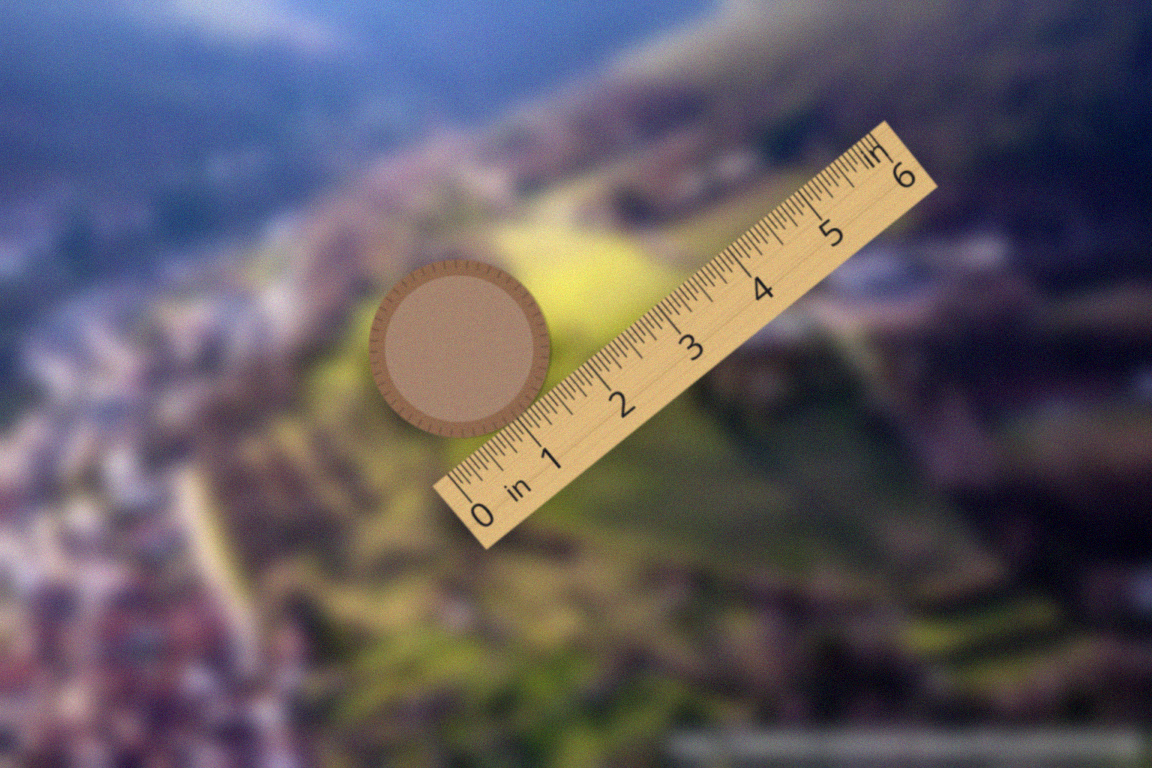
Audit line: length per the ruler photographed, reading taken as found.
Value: 2 in
